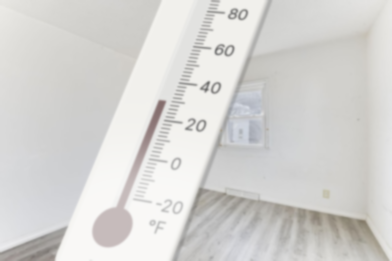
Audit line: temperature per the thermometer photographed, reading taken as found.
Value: 30 °F
